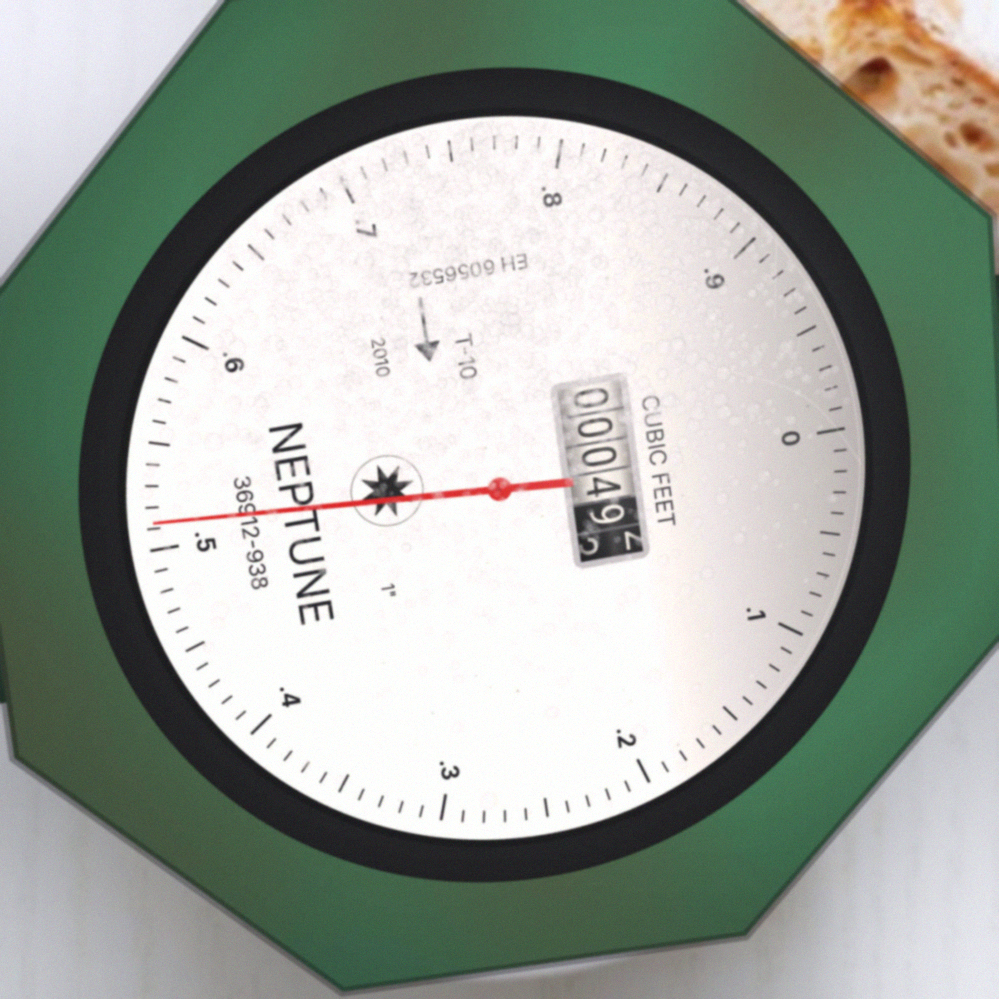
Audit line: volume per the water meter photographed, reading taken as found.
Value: 492.51 ft³
